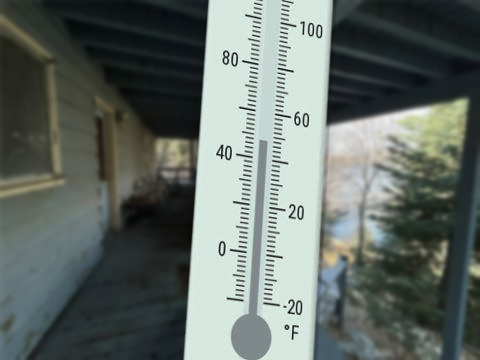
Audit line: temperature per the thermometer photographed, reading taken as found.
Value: 48 °F
